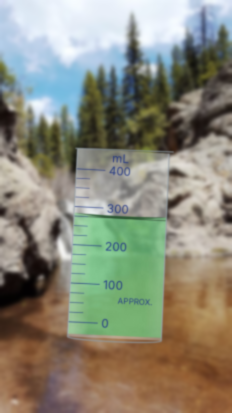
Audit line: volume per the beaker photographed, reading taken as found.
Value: 275 mL
